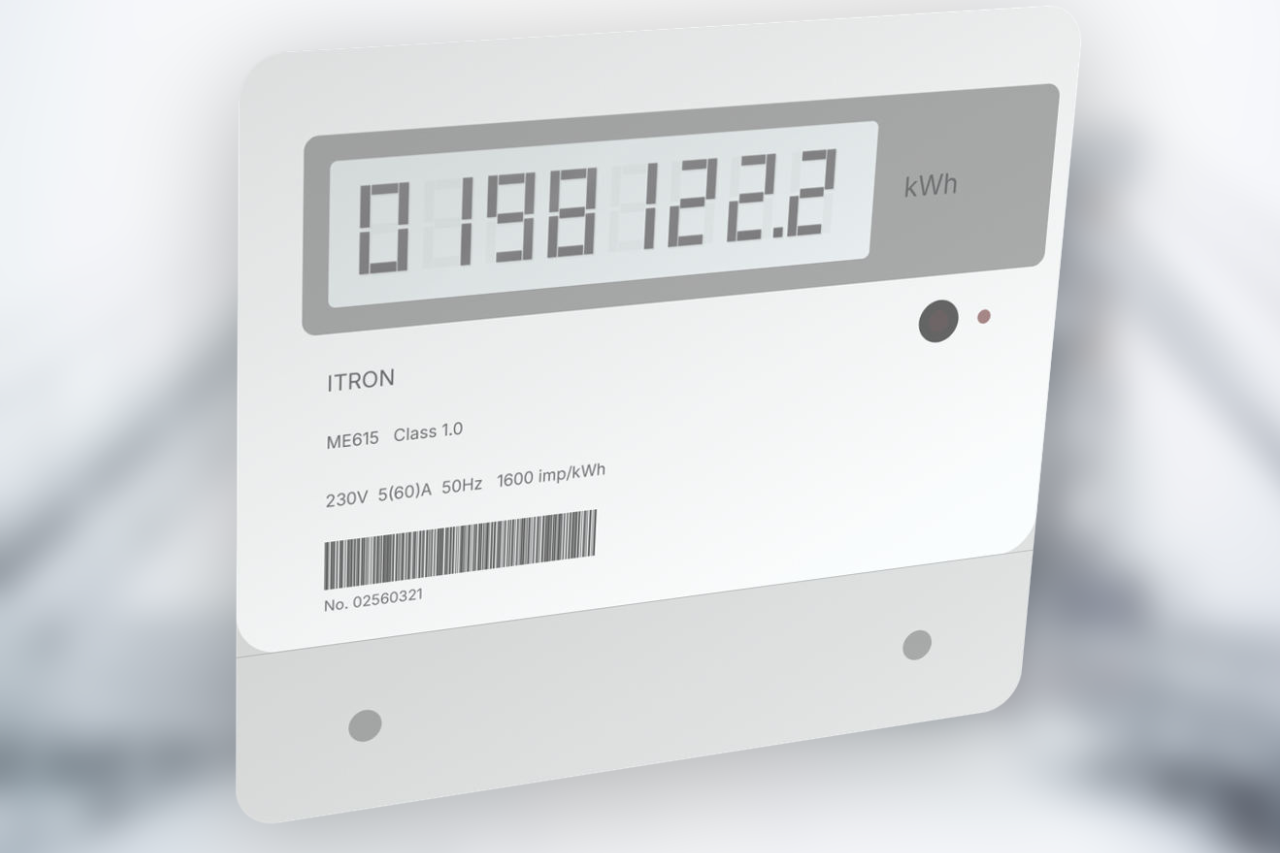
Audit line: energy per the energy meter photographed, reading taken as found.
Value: 198122.2 kWh
